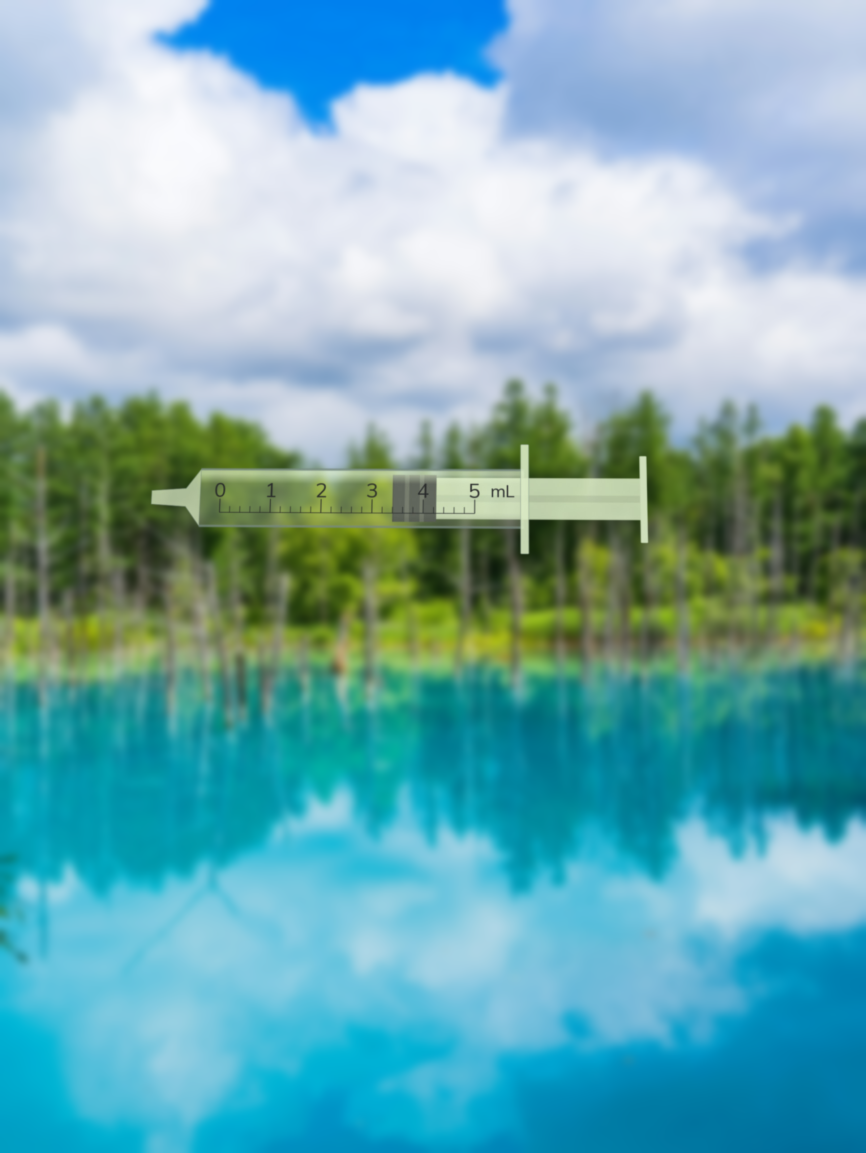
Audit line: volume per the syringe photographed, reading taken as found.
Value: 3.4 mL
